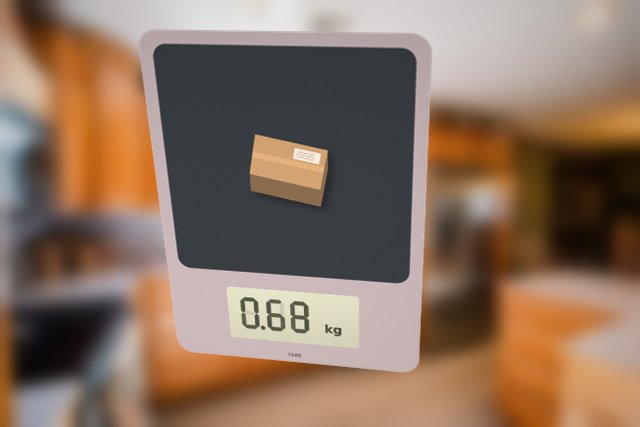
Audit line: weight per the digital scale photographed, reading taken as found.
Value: 0.68 kg
